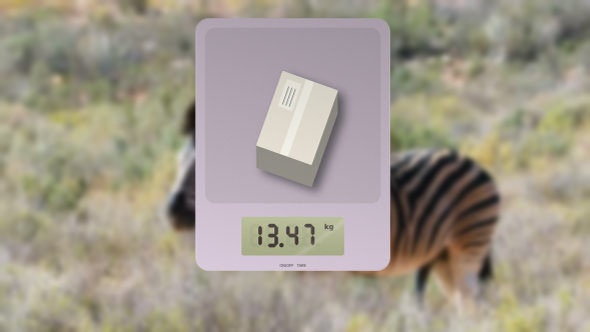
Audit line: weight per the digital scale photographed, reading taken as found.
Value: 13.47 kg
